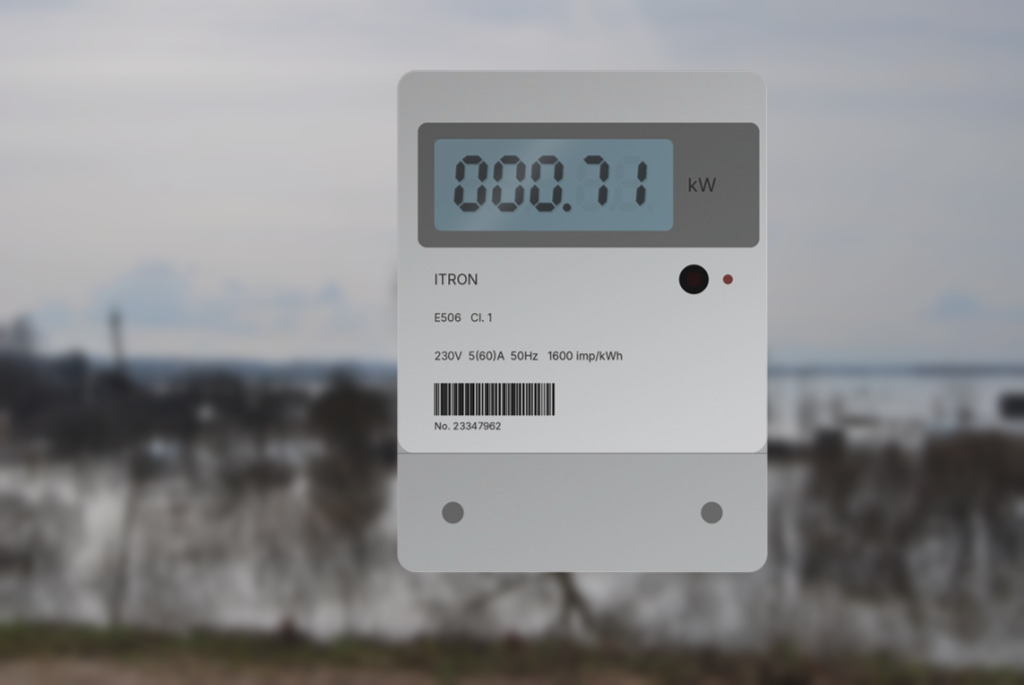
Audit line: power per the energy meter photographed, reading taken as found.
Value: 0.71 kW
